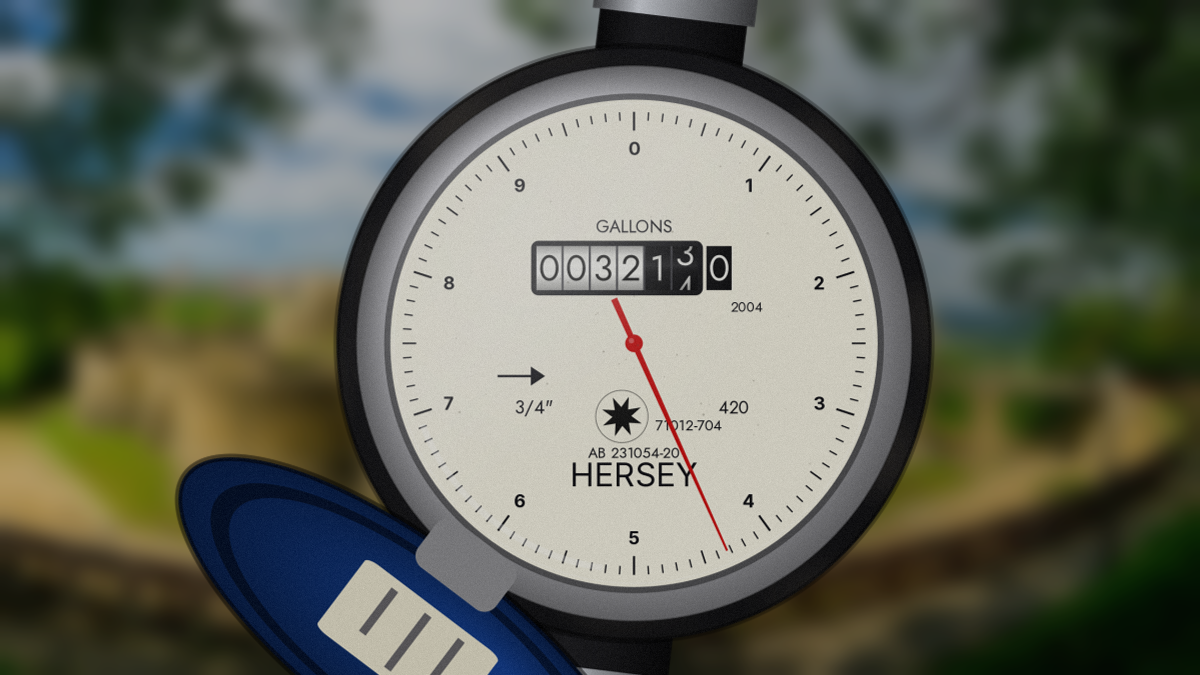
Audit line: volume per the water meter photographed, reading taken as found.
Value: 32134.3 gal
